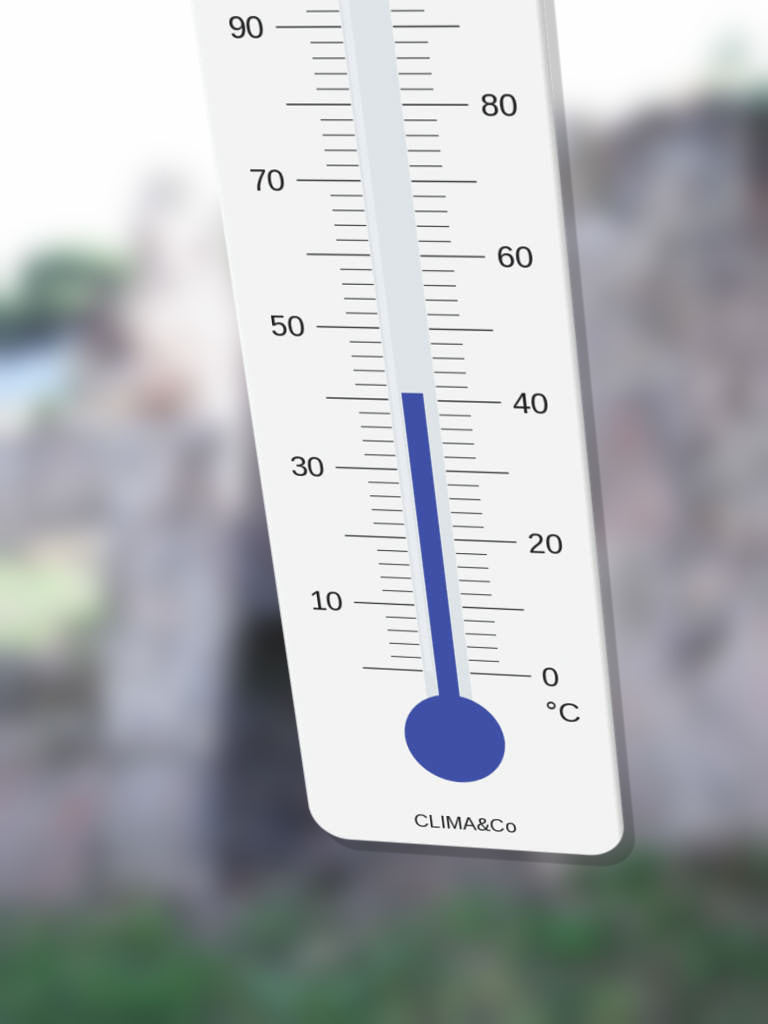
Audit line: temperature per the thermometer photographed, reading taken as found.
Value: 41 °C
